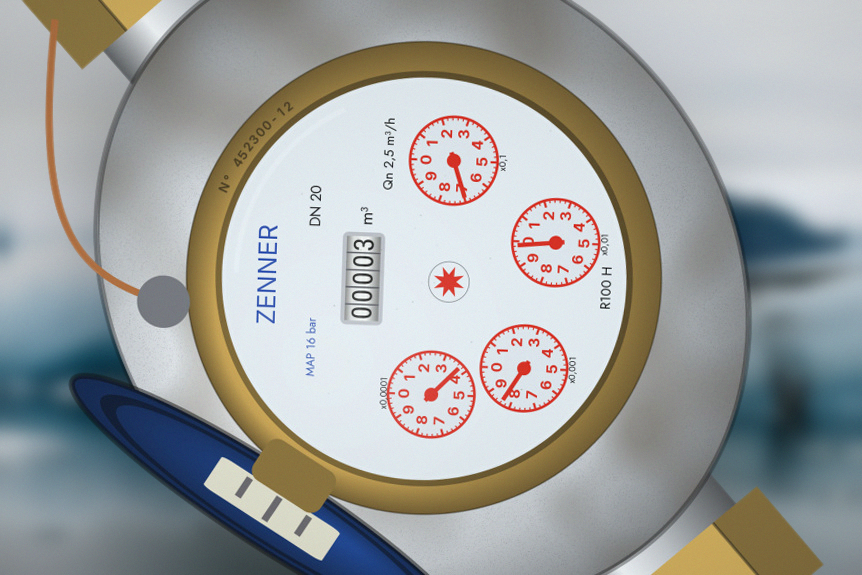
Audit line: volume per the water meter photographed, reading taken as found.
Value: 3.6983 m³
